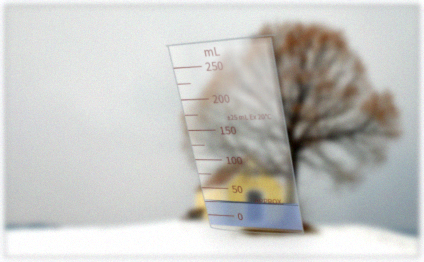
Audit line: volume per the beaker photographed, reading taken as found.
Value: 25 mL
